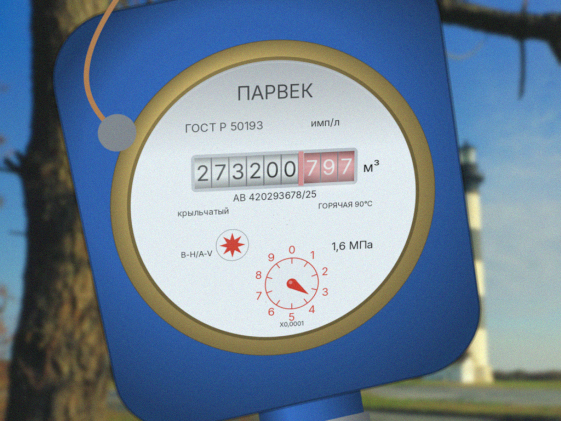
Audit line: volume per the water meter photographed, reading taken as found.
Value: 273200.7973 m³
